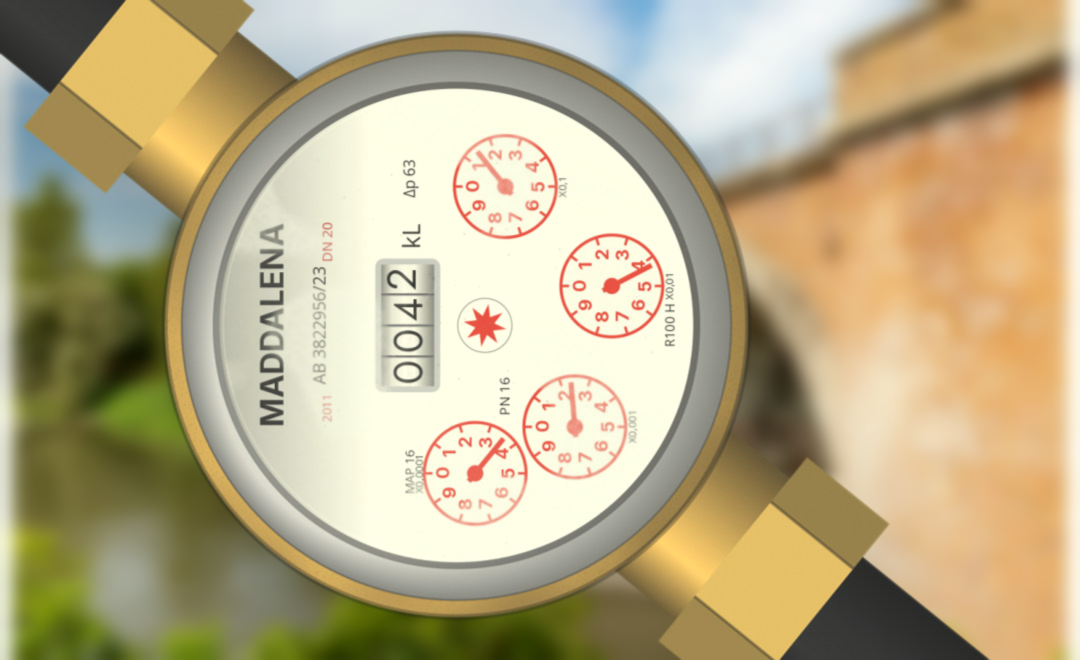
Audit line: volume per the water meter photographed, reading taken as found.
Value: 42.1423 kL
